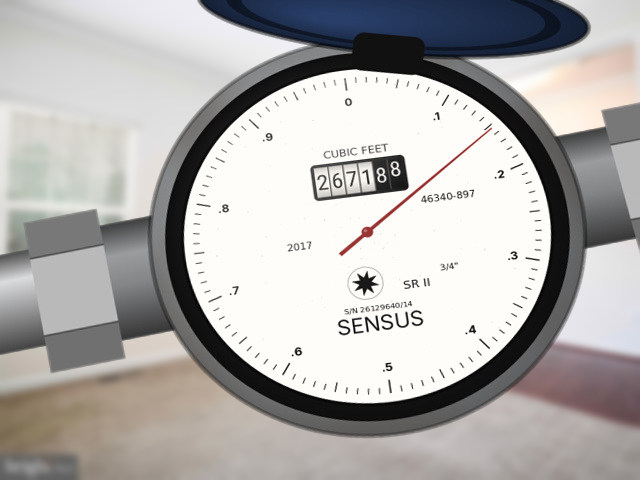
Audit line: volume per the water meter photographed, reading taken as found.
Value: 267188.15 ft³
